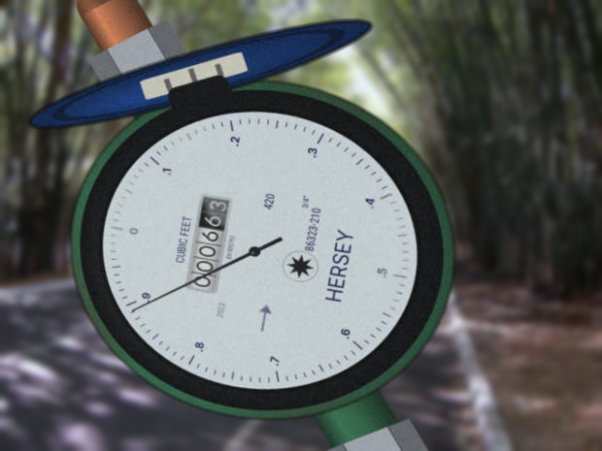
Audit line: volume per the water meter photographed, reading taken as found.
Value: 662.89 ft³
